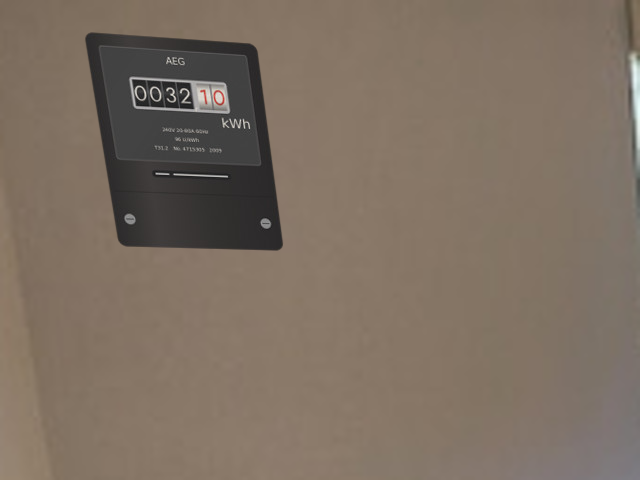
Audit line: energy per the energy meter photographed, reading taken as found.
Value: 32.10 kWh
